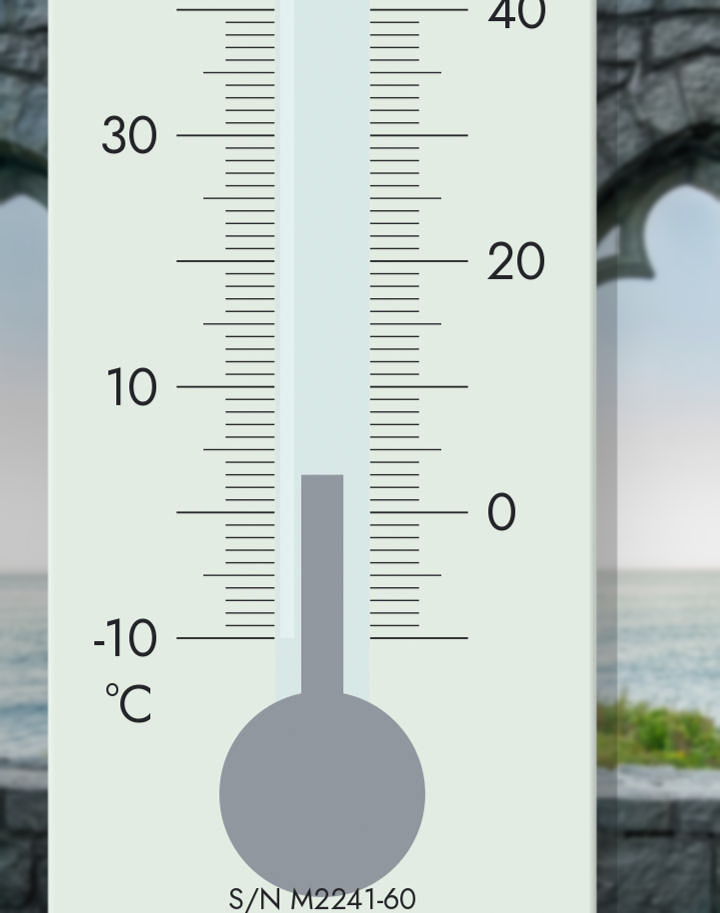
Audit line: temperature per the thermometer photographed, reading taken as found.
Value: 3 °C
